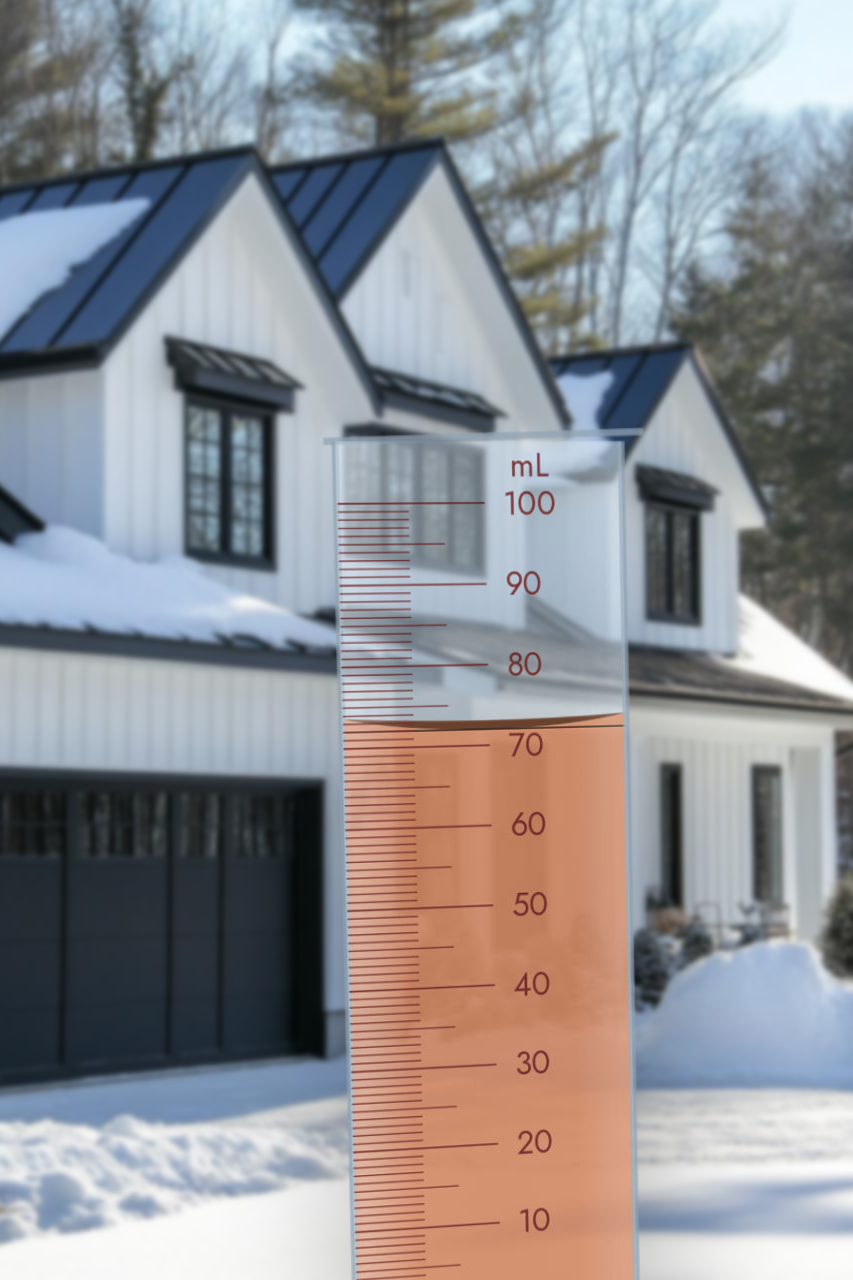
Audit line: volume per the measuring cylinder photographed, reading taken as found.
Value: 72 mL
